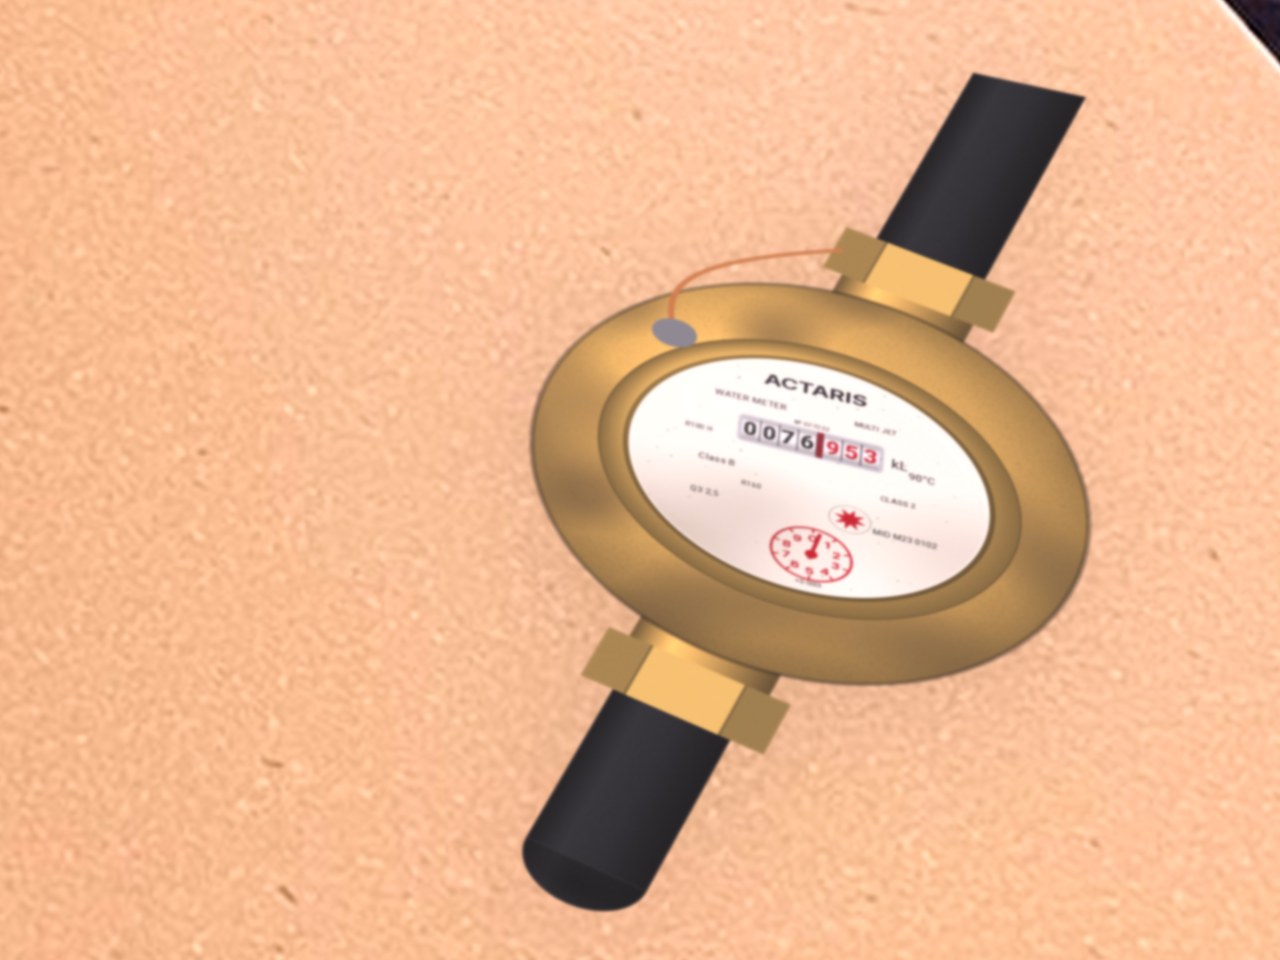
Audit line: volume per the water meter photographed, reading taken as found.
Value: 76.9530 kL
